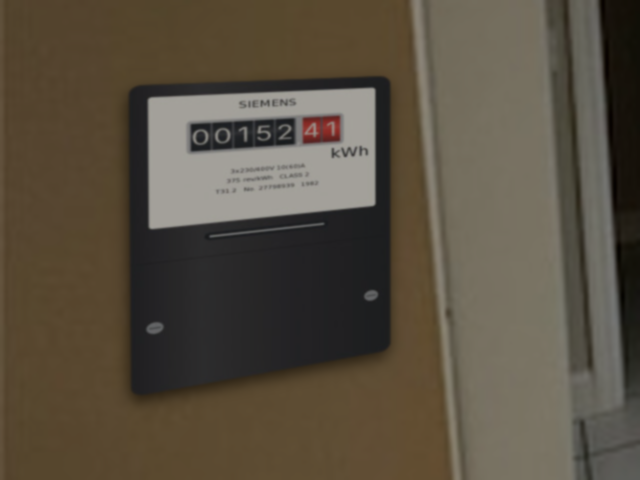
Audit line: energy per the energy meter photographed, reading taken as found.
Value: 152.41 kWh
